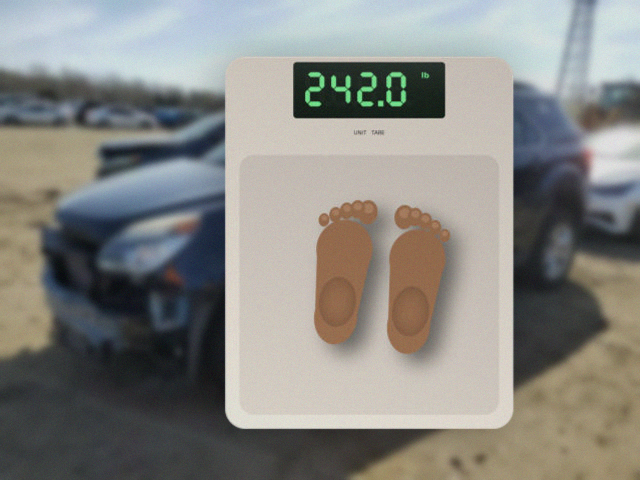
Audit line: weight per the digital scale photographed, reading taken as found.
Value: 242.0 lb
